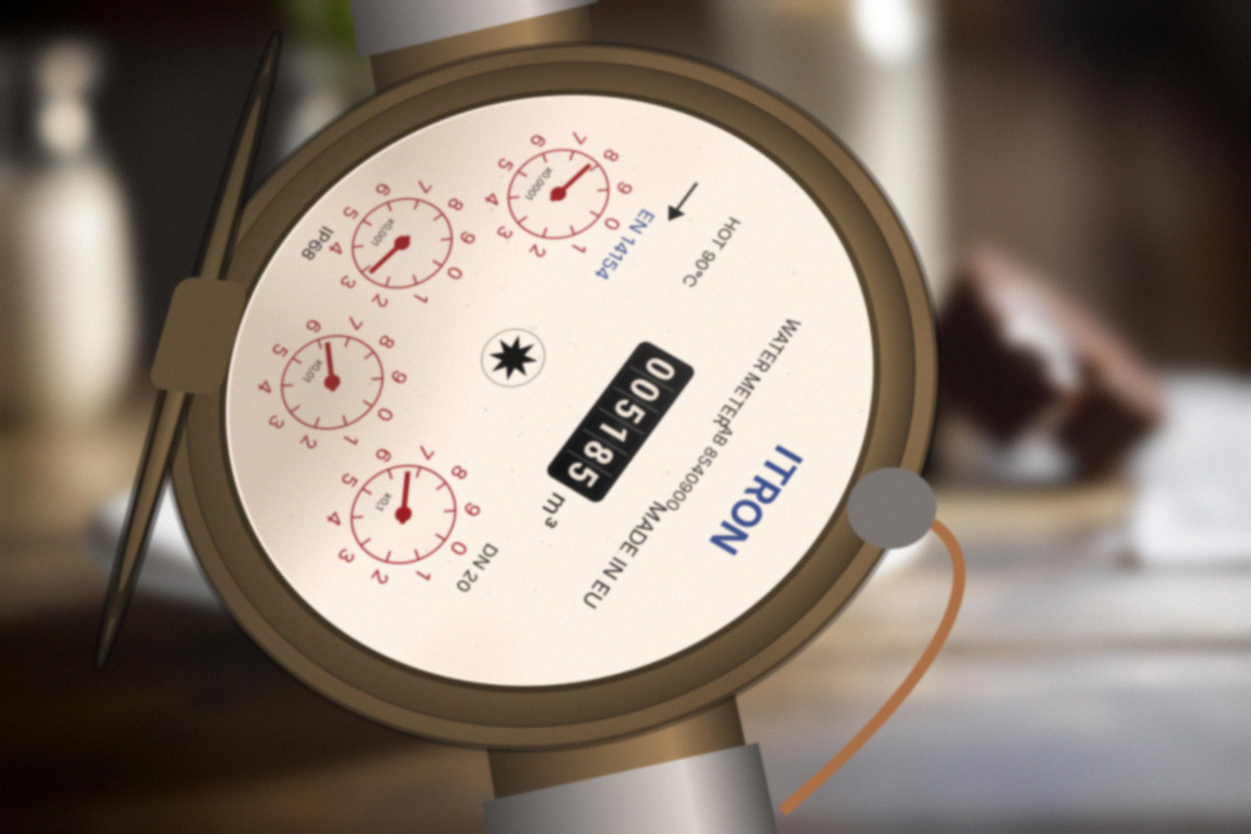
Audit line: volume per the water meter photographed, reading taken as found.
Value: 5185.6627 m³
